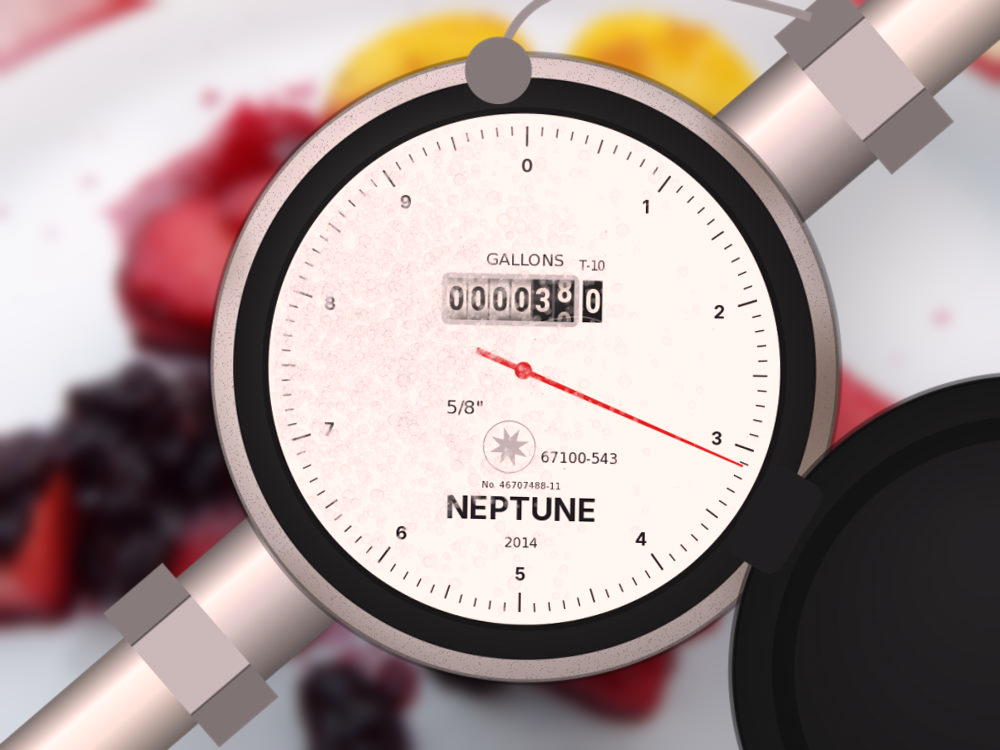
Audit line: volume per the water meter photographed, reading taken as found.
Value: 383.1 gal
